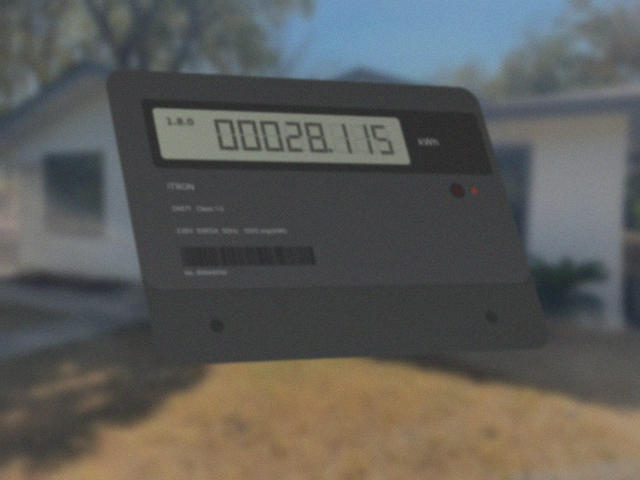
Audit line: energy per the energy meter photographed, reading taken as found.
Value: 28.115 kWh
